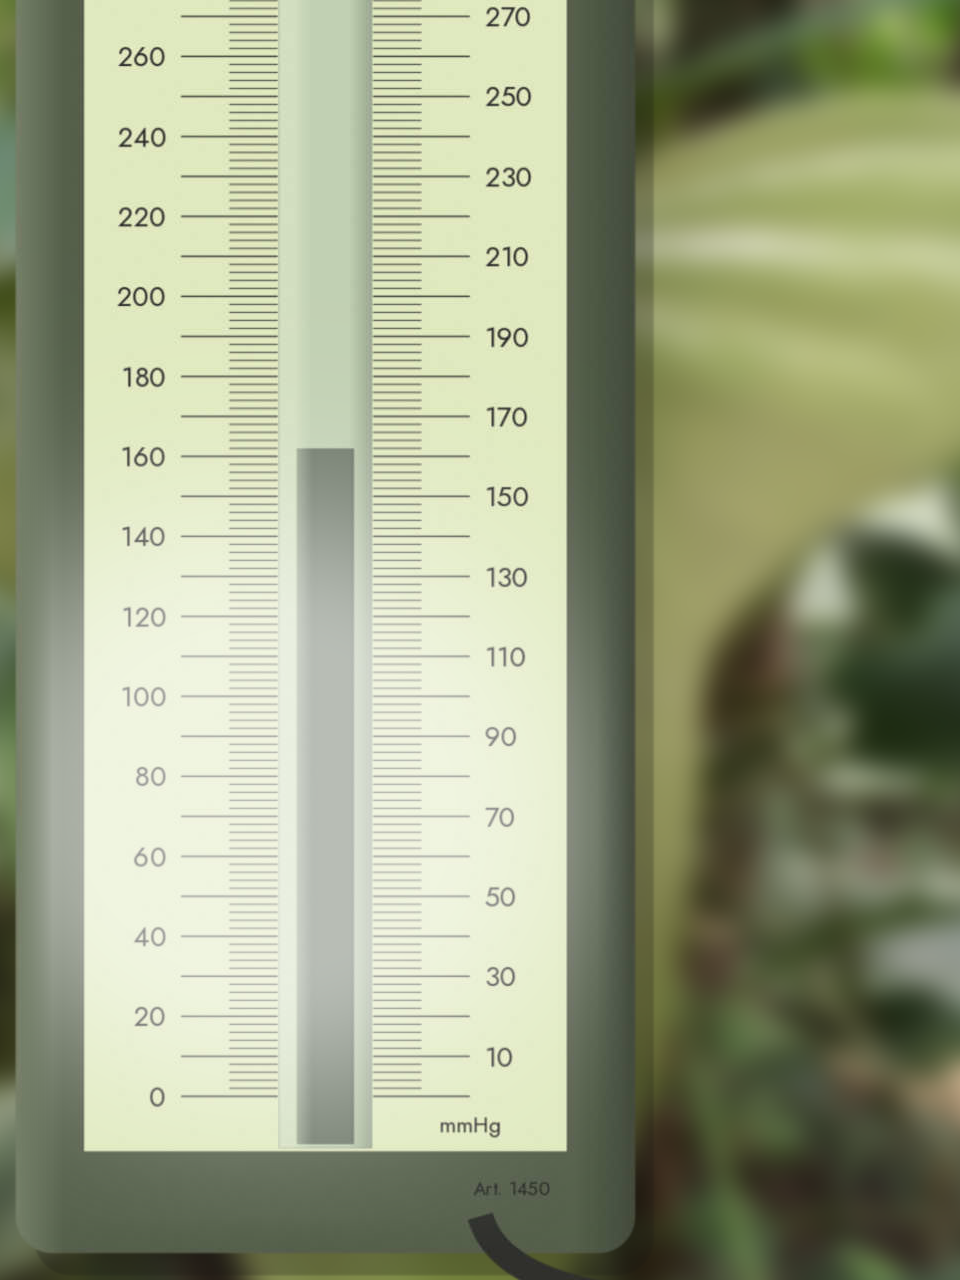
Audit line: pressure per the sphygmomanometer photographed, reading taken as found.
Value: 162 mmHg
